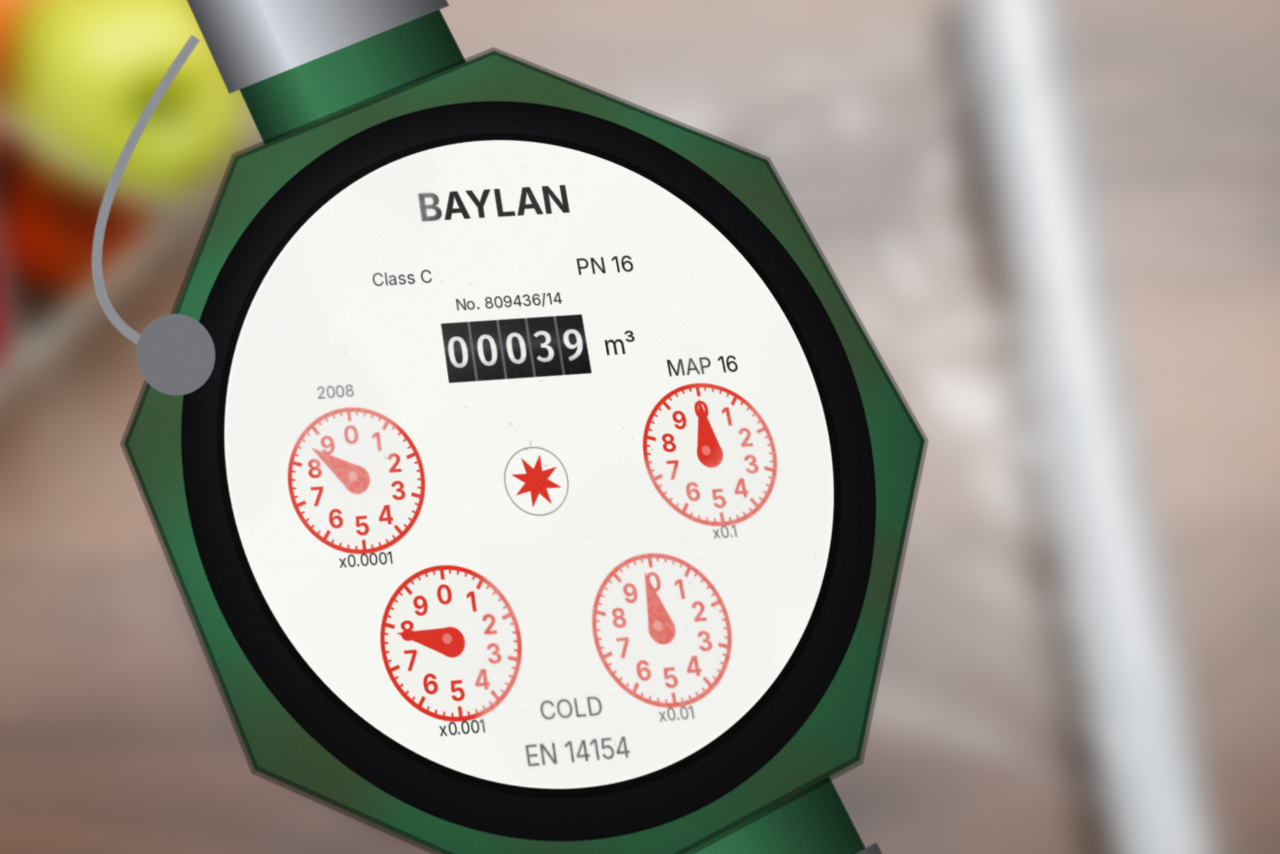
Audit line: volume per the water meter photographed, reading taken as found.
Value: 38.9978 m³
